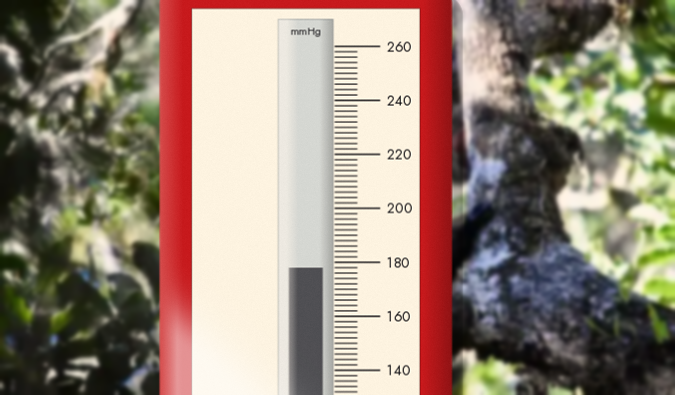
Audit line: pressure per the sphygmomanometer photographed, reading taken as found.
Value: 178 mmHg
